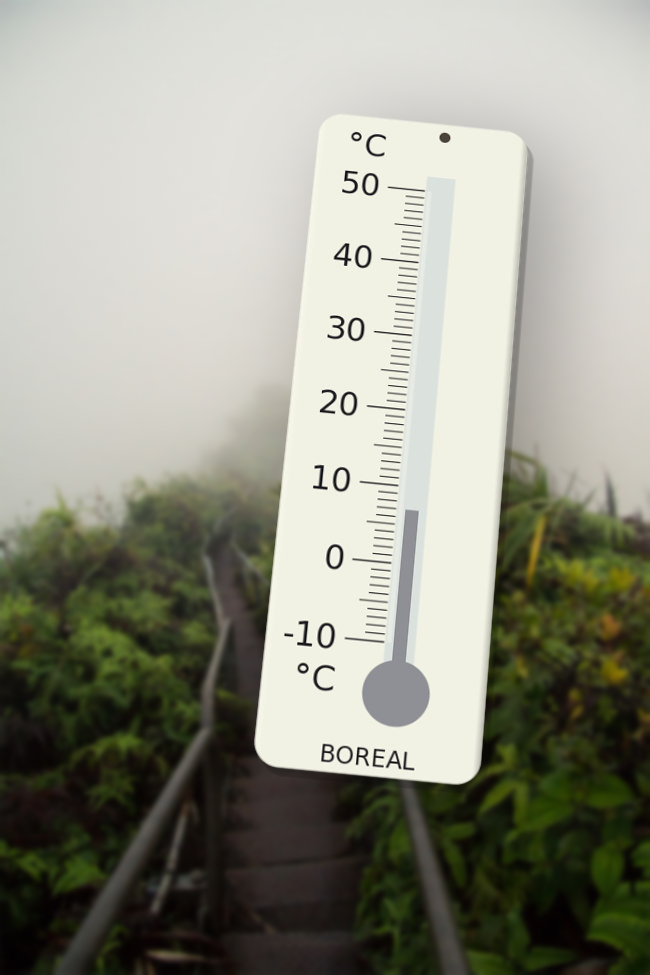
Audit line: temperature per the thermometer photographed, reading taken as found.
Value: 7 °C
